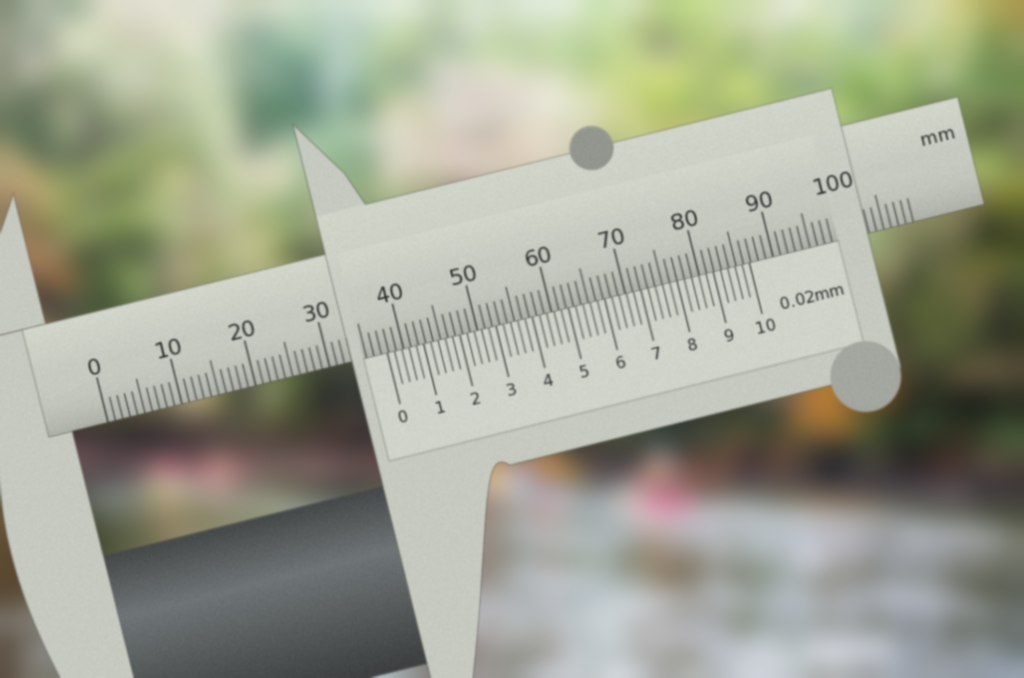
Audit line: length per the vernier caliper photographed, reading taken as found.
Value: 37.8 mm
